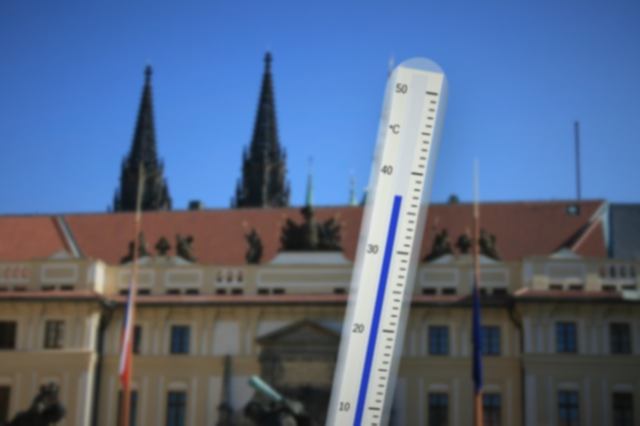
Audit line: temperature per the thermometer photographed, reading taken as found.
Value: 37 °C
